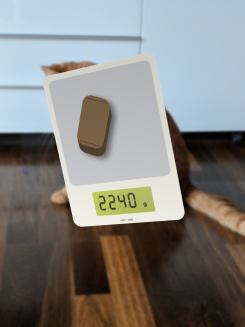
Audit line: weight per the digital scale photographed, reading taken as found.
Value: 2240 g
